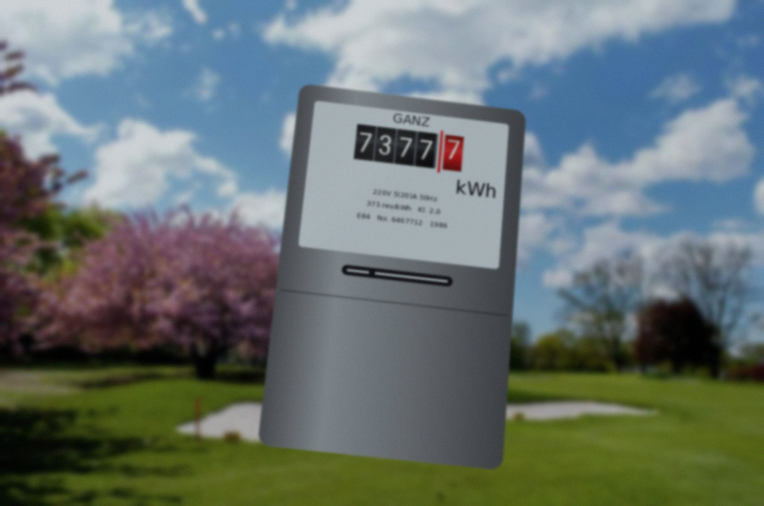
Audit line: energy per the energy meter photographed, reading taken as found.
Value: 7377.7 kWh
